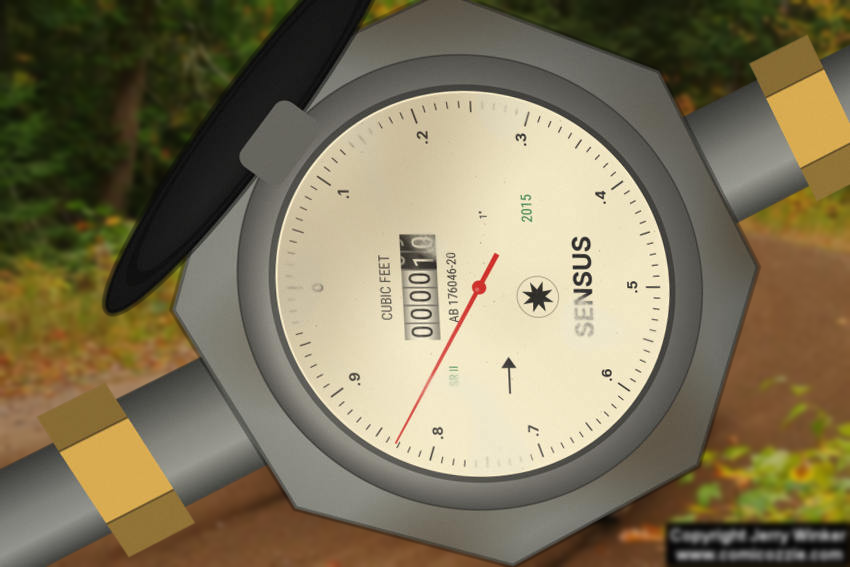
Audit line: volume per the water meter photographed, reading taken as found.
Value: 9.83 ft³
